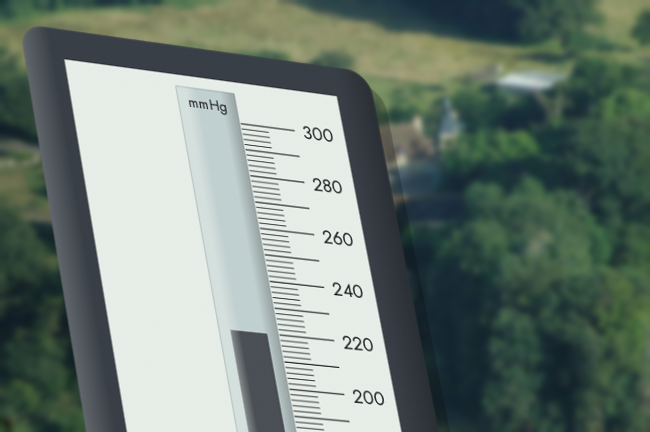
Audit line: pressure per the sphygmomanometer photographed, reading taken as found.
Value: 220 mmHg
